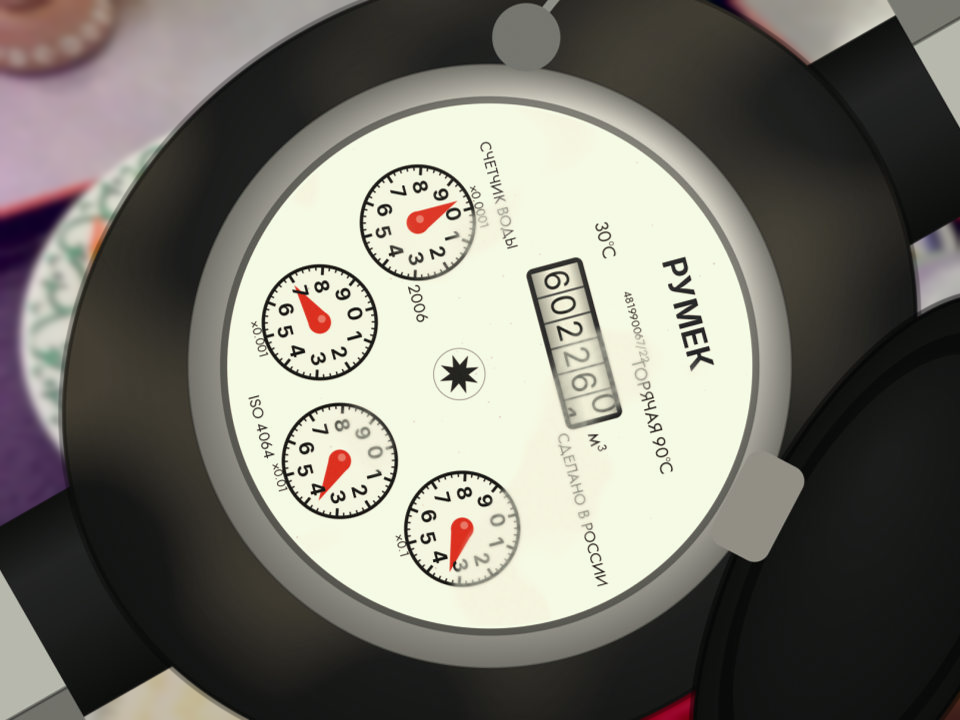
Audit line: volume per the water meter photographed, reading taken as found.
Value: 602260.3369 m³
